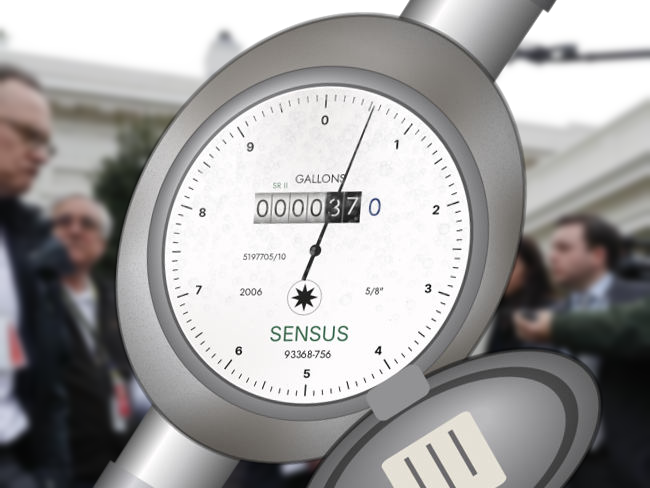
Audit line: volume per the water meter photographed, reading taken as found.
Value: 370.5 gal
